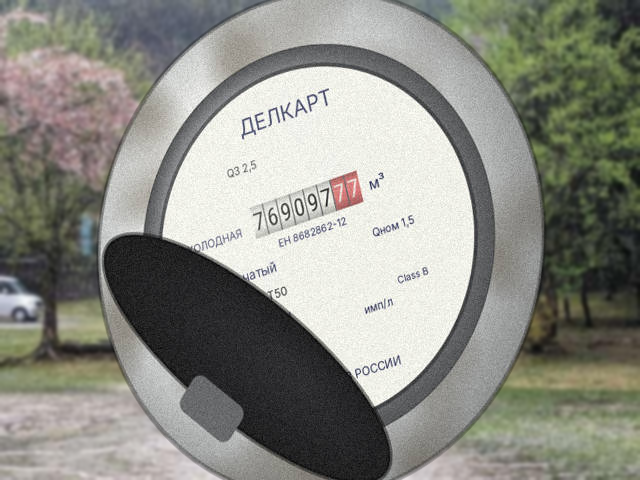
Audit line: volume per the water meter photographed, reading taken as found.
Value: 769097.77 m³
